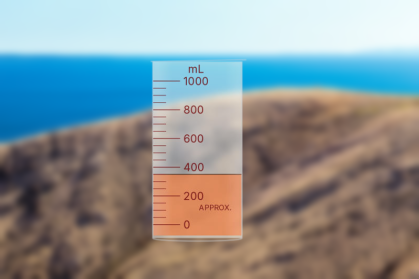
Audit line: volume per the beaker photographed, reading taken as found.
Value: 350 mL
